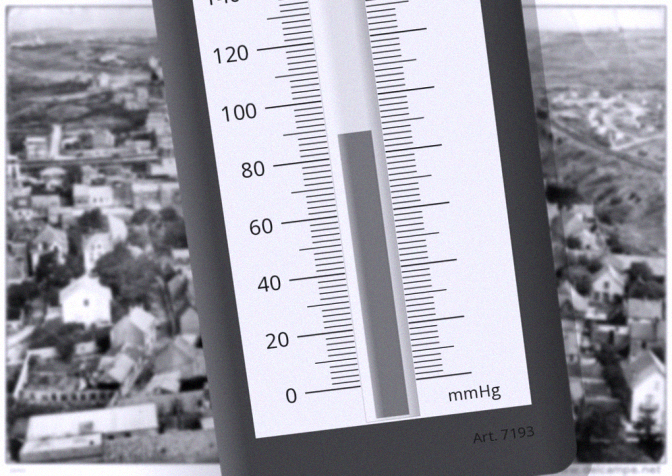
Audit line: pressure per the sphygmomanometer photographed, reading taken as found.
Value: 88 mmHg
